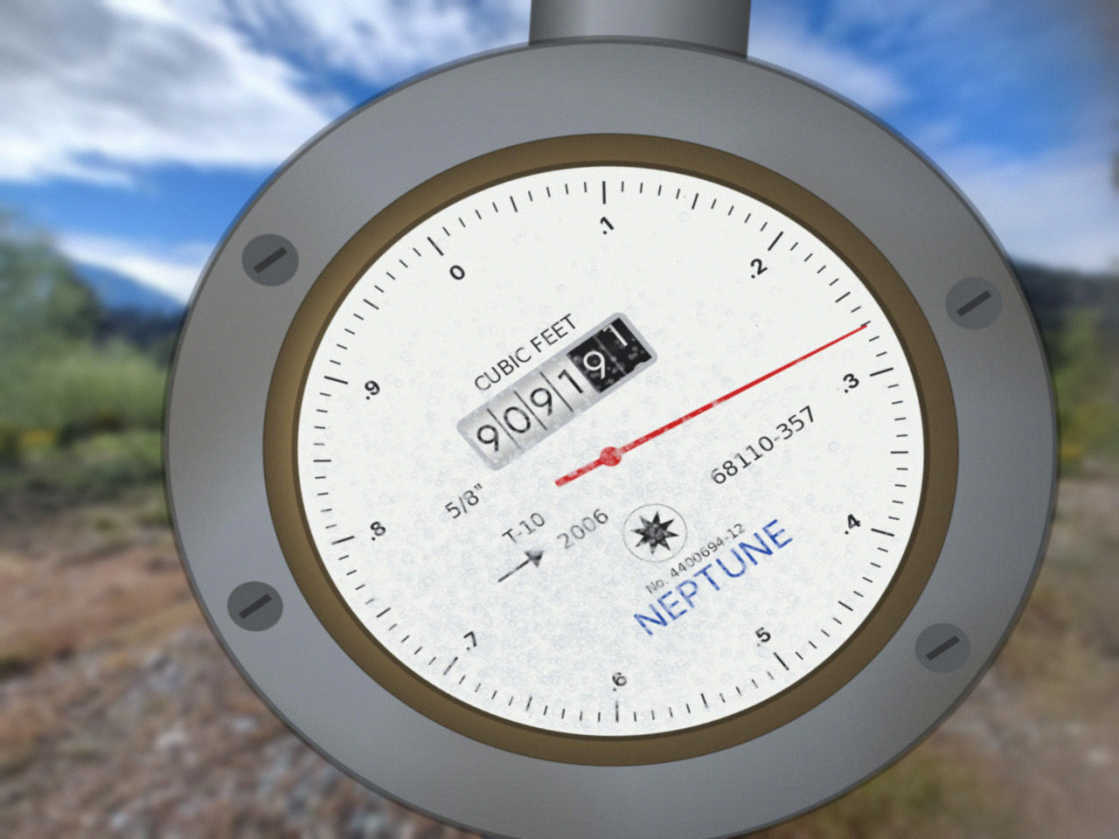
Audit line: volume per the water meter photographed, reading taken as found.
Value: 909191.27 ft³
